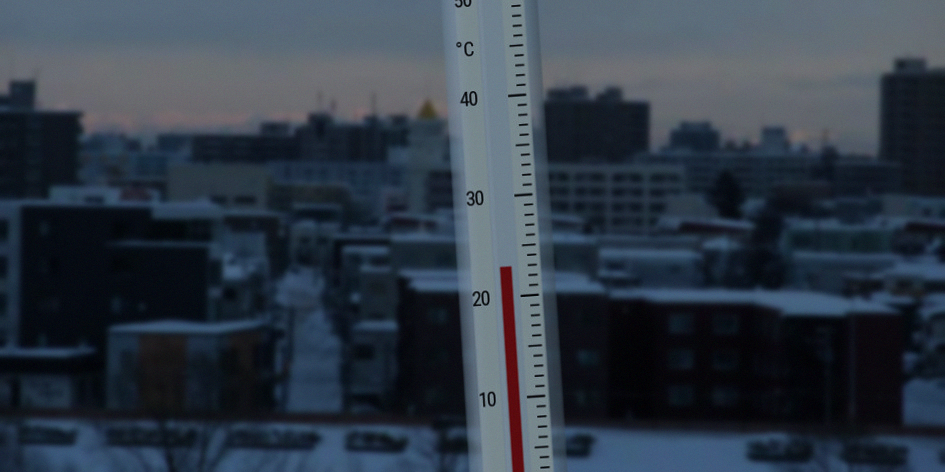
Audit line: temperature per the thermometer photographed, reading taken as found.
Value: 23 °C
